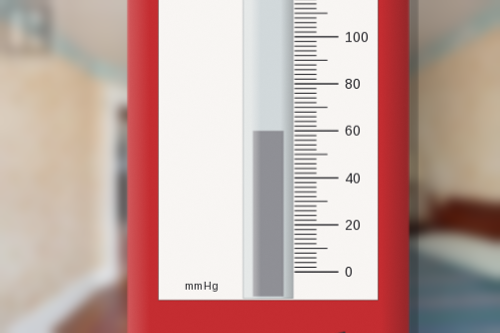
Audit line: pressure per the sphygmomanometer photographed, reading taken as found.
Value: 60 mmHg
